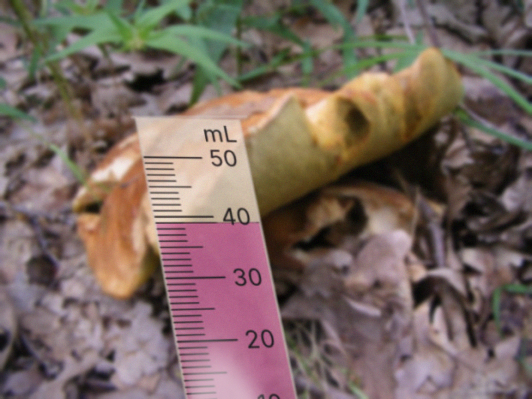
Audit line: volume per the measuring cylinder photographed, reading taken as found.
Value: 39 mL
